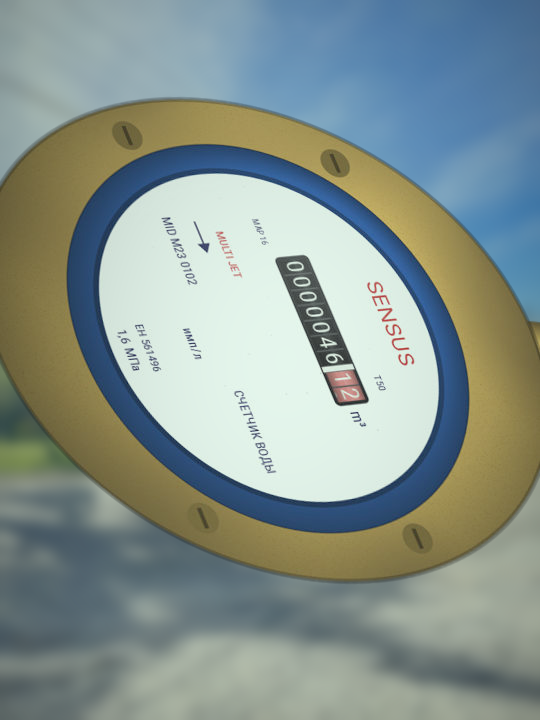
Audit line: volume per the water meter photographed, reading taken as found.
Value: 46.12 m³
